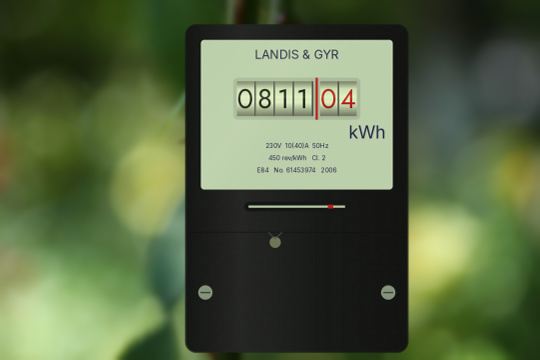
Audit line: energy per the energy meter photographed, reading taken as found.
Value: 811.04 kWh
